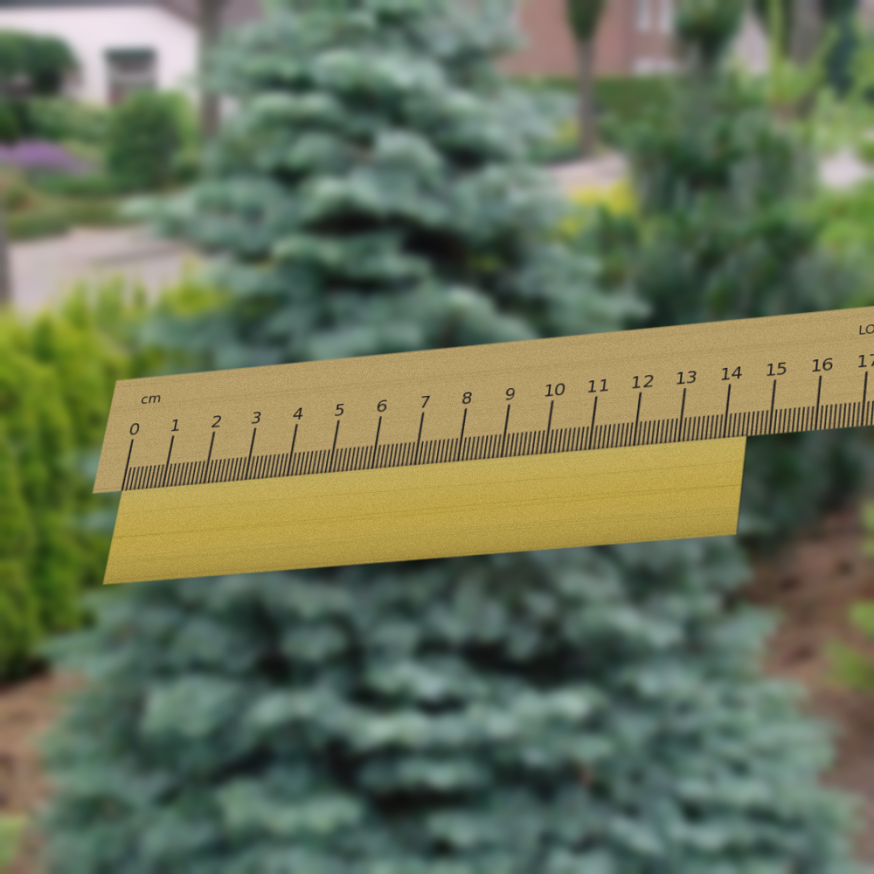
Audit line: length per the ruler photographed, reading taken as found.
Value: 14.5 cm
